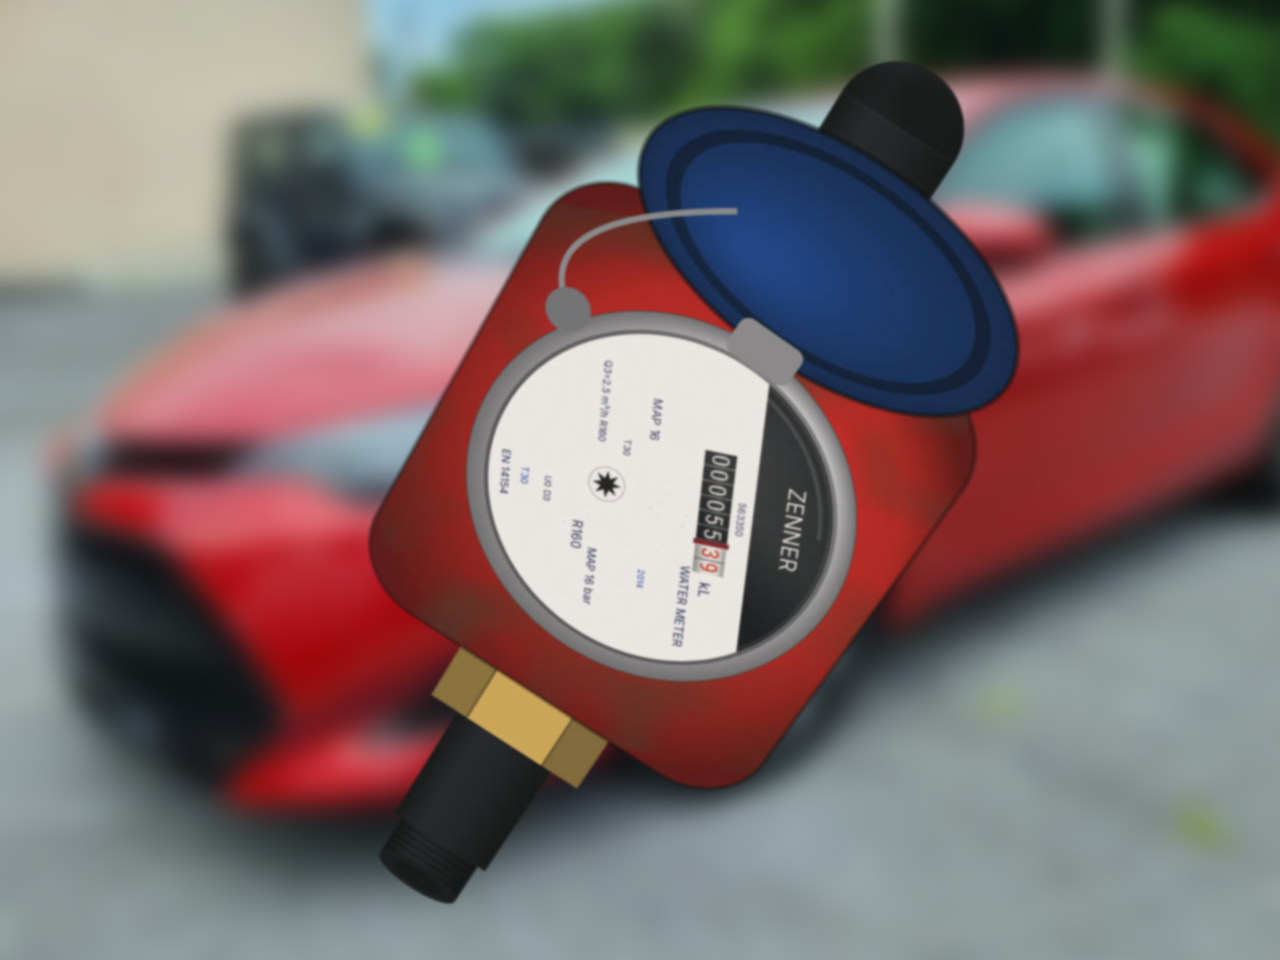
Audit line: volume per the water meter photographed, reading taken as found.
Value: 55.39 kL
